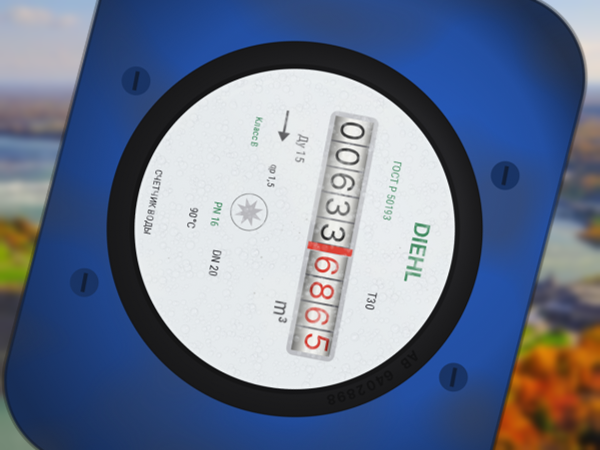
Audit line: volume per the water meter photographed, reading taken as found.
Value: 633.6865 m³
